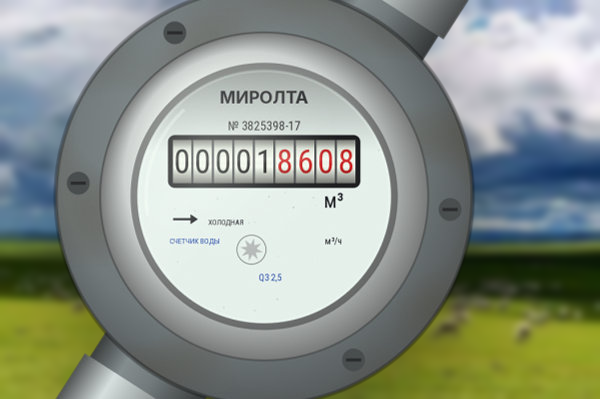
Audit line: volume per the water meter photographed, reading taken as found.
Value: 1.8608 m³
